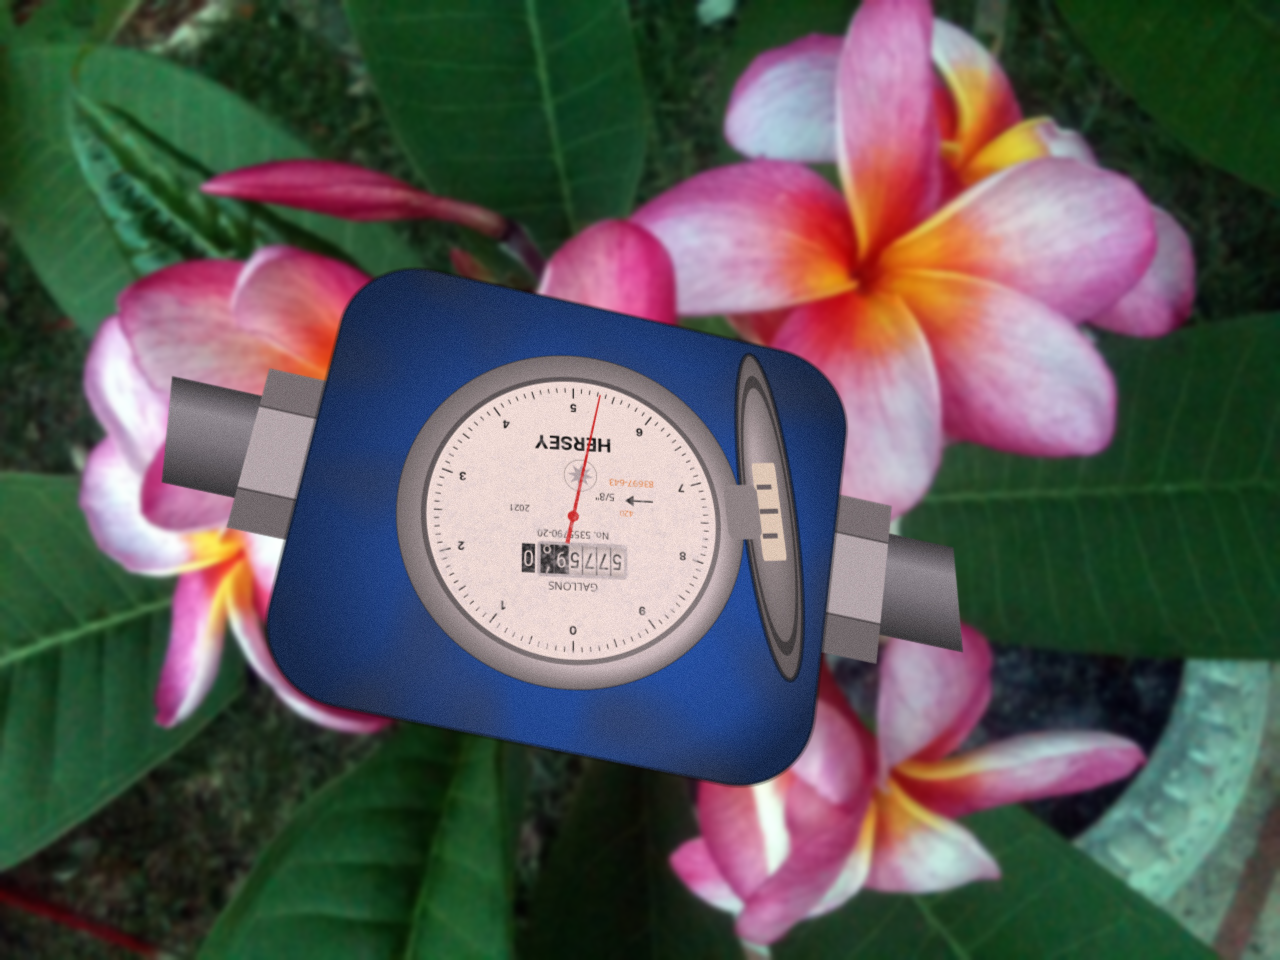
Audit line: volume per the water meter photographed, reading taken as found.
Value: 5775975.3 gal
